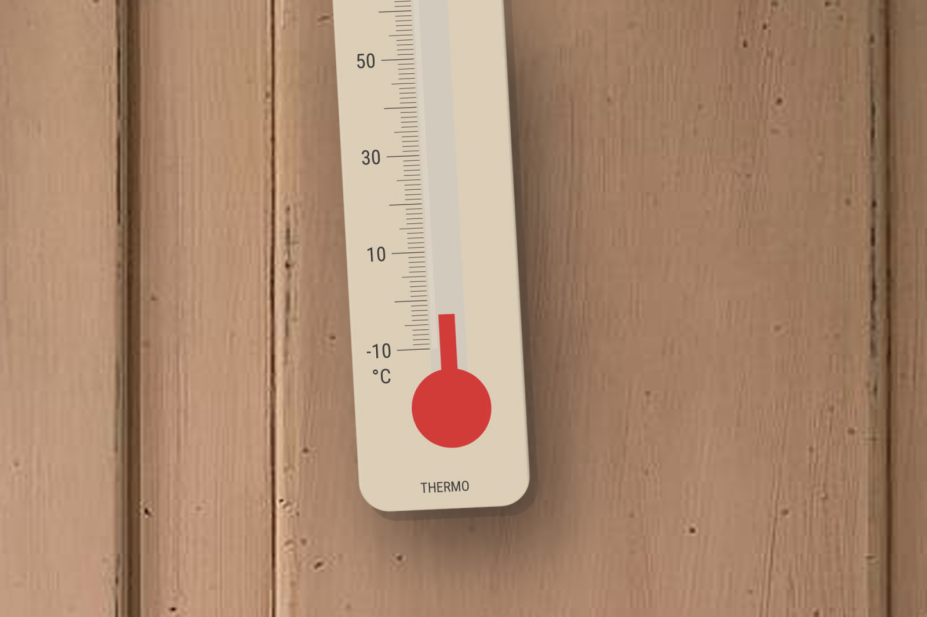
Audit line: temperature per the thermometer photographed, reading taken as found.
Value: -3 °C
